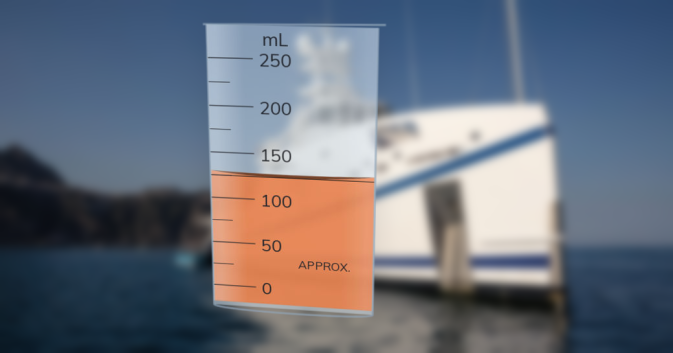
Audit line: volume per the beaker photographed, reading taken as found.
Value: 125 mL
